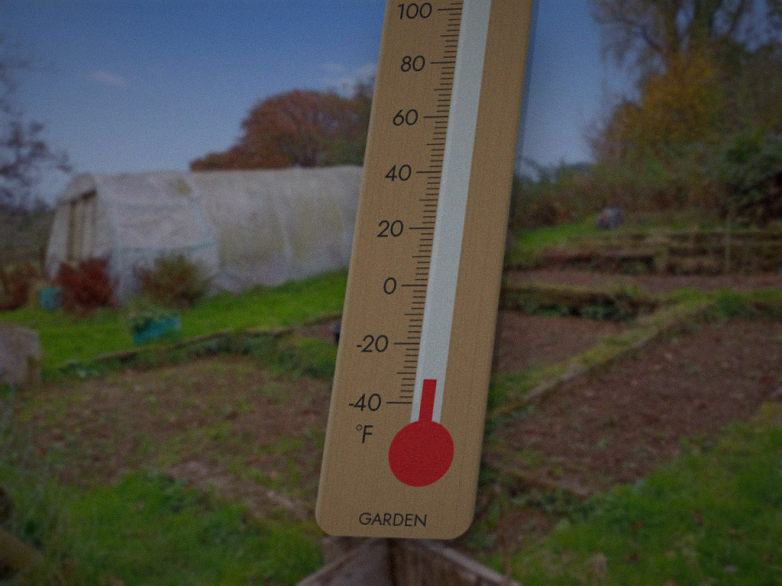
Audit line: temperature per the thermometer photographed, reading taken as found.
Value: -32 °F
